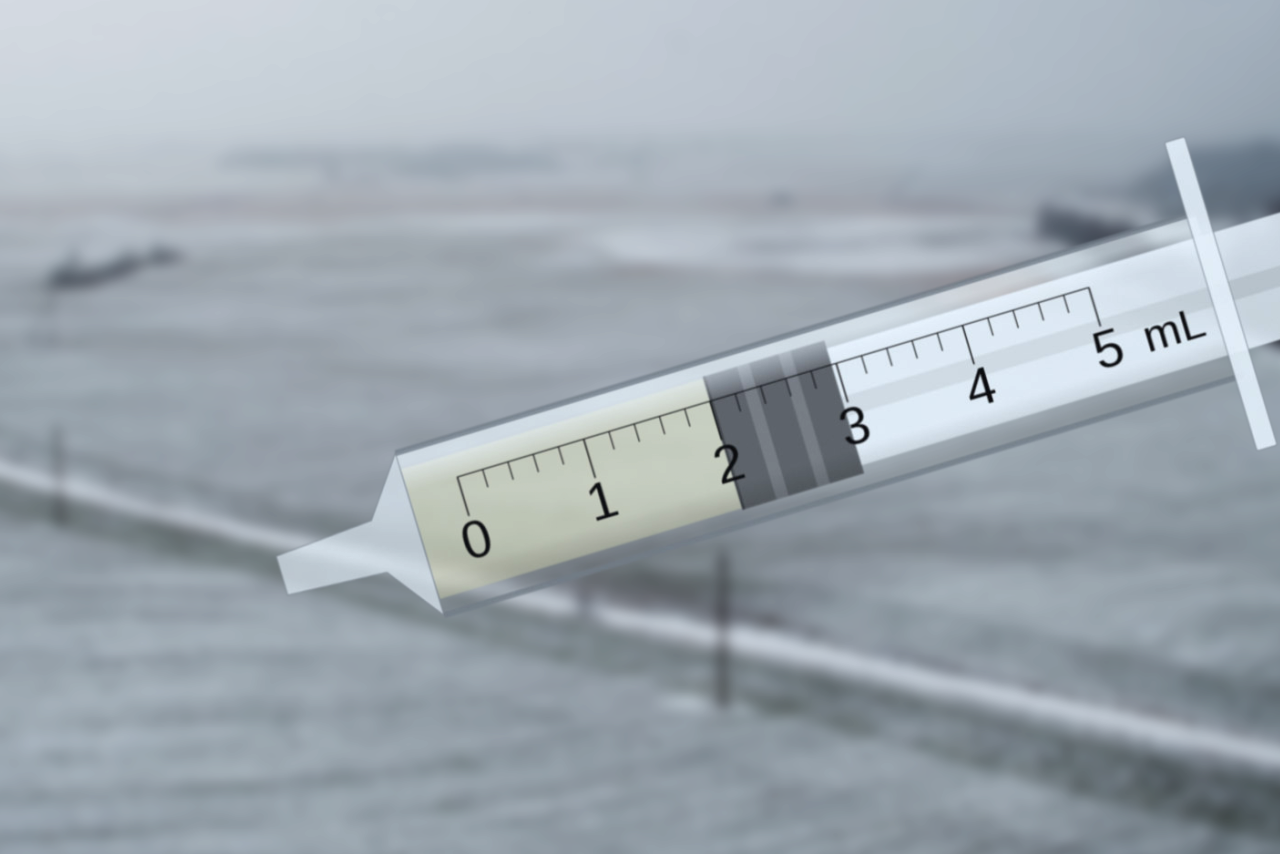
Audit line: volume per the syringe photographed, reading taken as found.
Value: 2 mL
